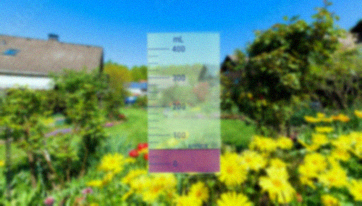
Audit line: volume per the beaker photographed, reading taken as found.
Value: 50 mL
